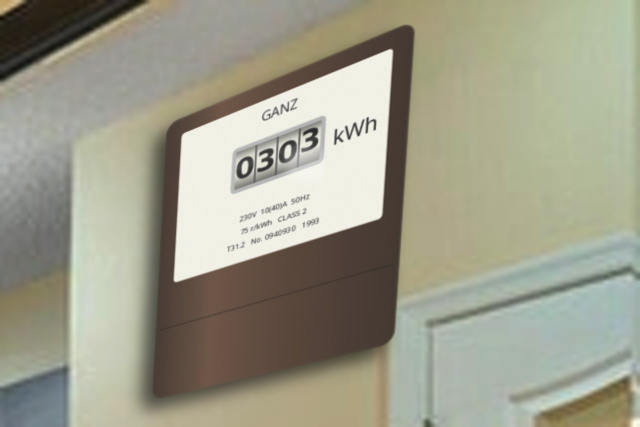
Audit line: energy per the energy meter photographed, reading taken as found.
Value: 303 kWh
